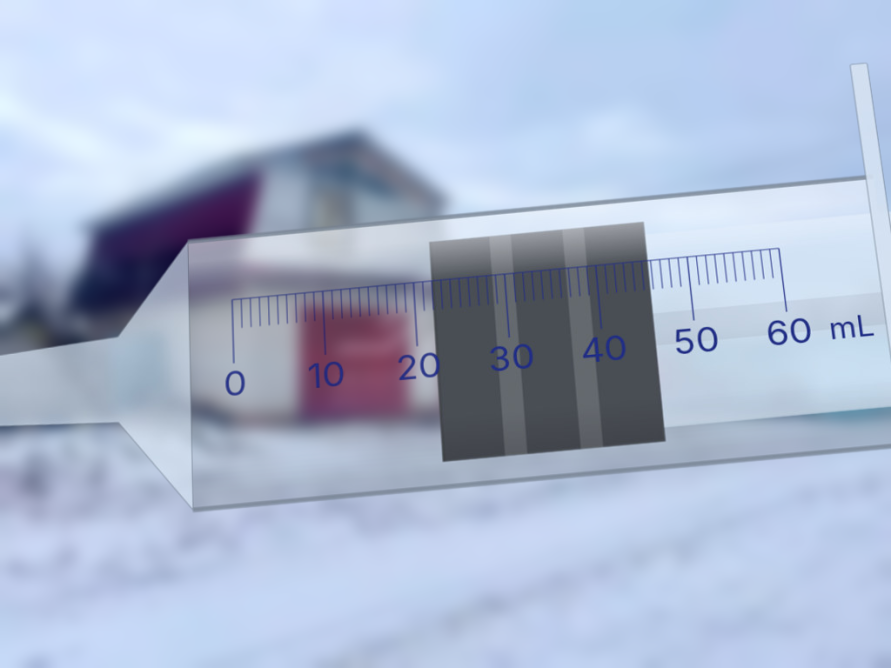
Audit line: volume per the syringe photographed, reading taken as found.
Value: 22 mL
